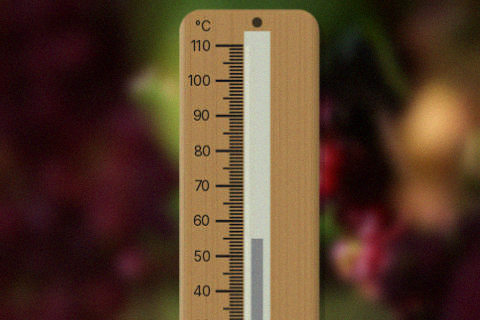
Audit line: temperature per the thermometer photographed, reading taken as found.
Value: 55 °C
